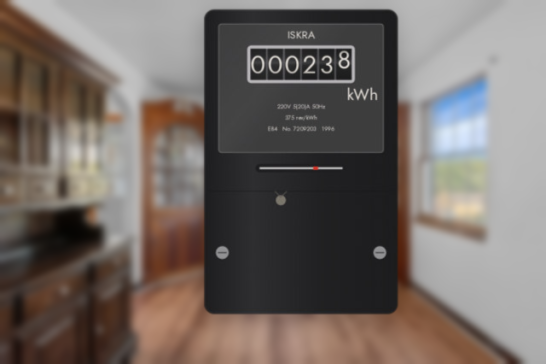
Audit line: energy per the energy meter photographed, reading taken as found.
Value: 238 kWh
